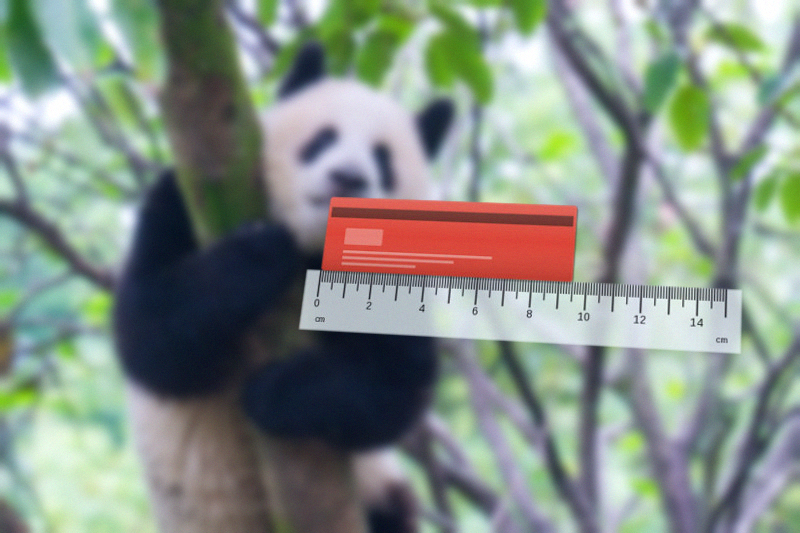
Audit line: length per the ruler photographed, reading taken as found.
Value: 9.5 cm
